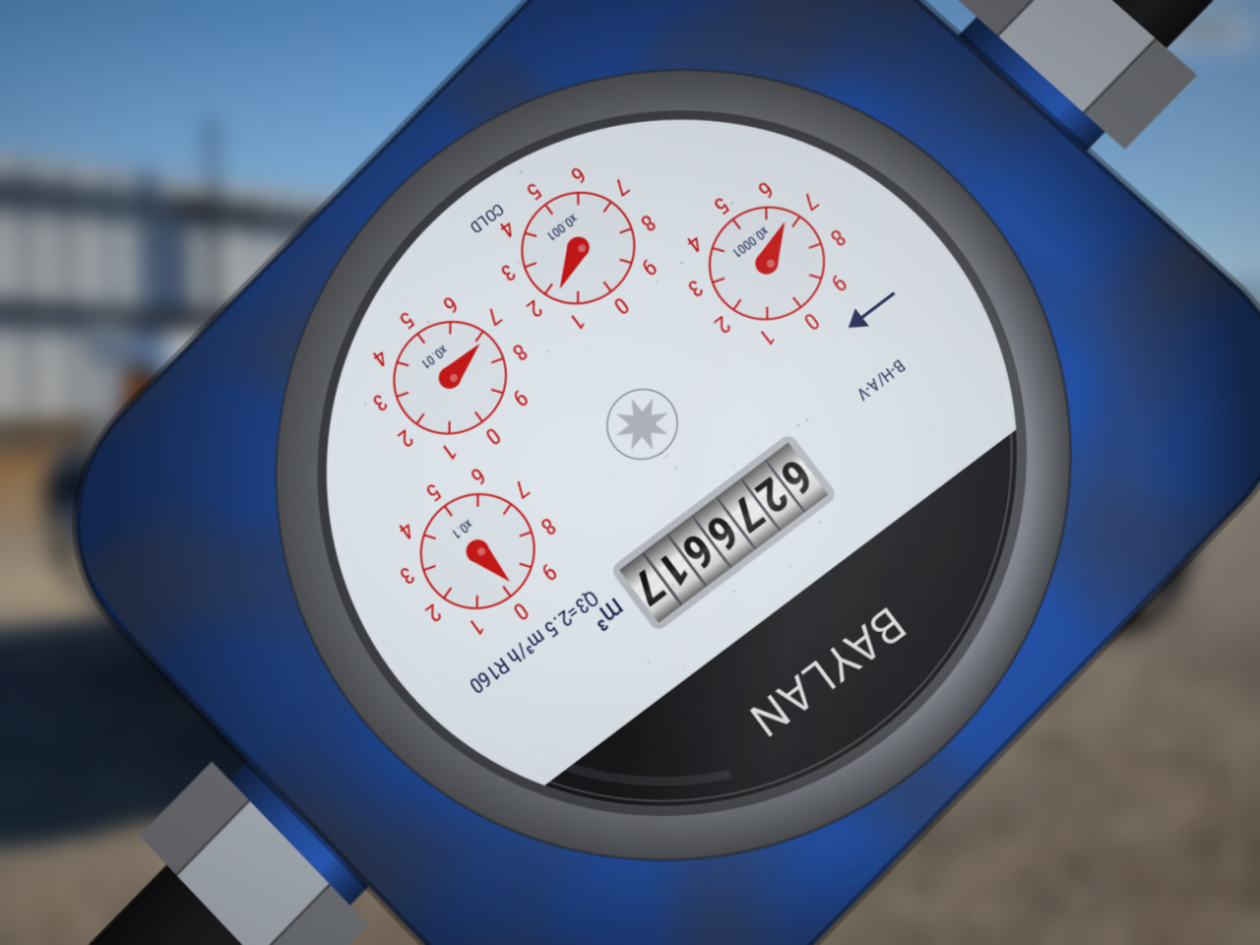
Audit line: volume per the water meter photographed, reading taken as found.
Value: 6276616.9716 m³
